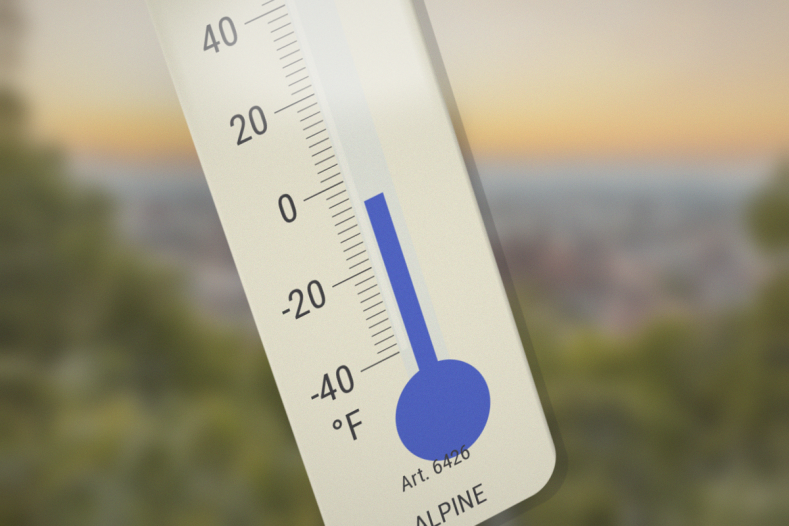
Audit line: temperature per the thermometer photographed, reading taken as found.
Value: -6 °F
